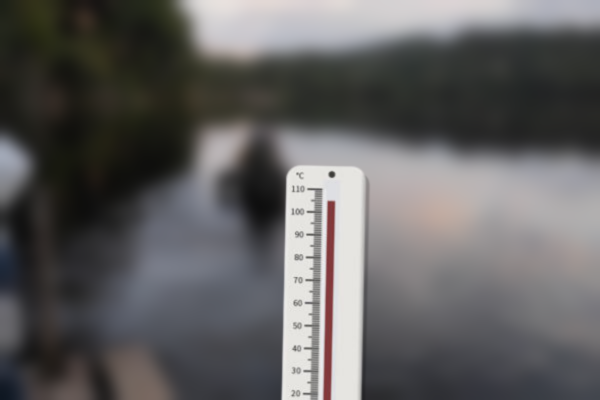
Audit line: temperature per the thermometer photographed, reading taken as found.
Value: 105 °C
